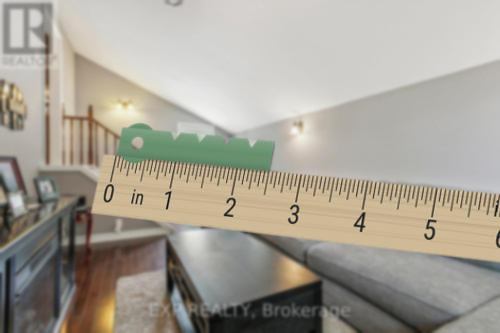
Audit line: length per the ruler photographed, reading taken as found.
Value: 2.5 in
